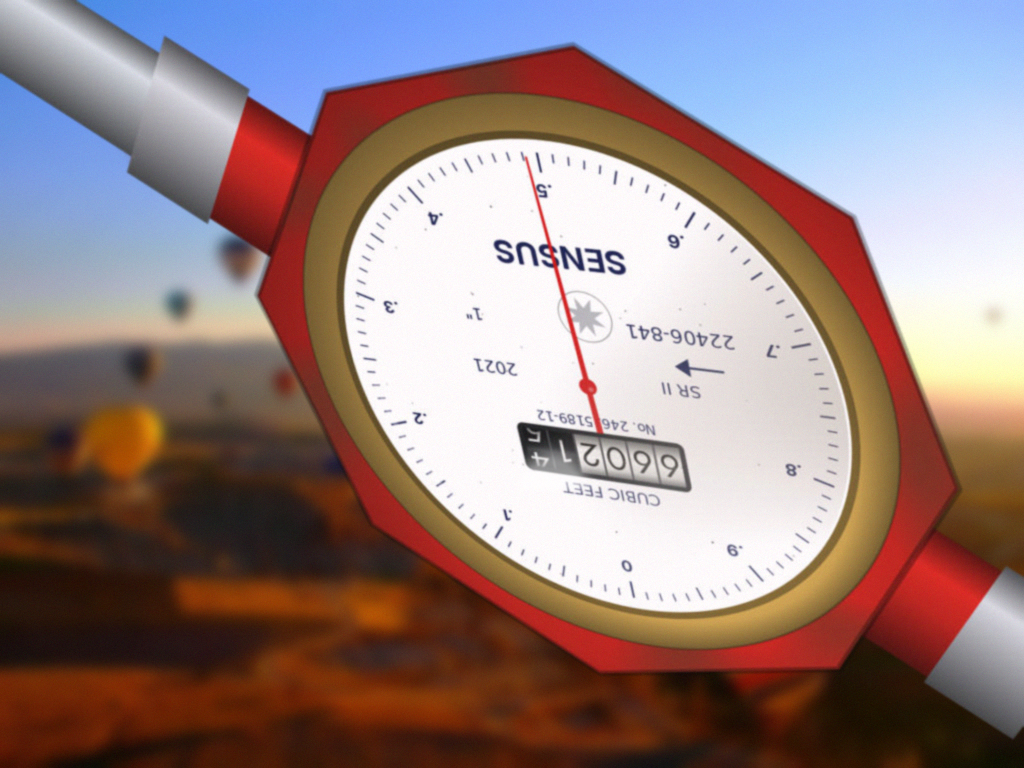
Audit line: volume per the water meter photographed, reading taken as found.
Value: 660214.49 ft³
